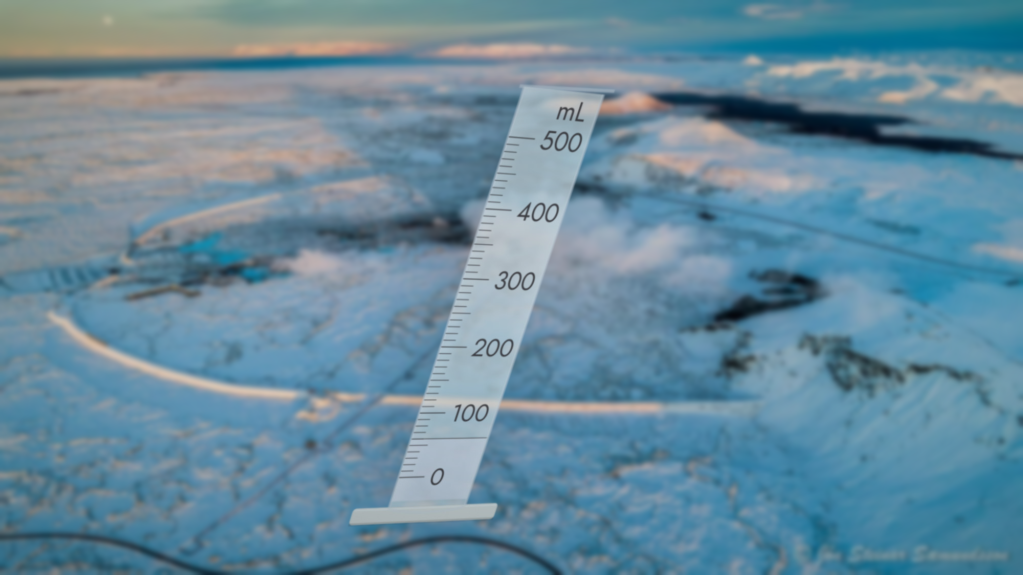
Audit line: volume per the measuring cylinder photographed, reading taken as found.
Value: 60 mL
